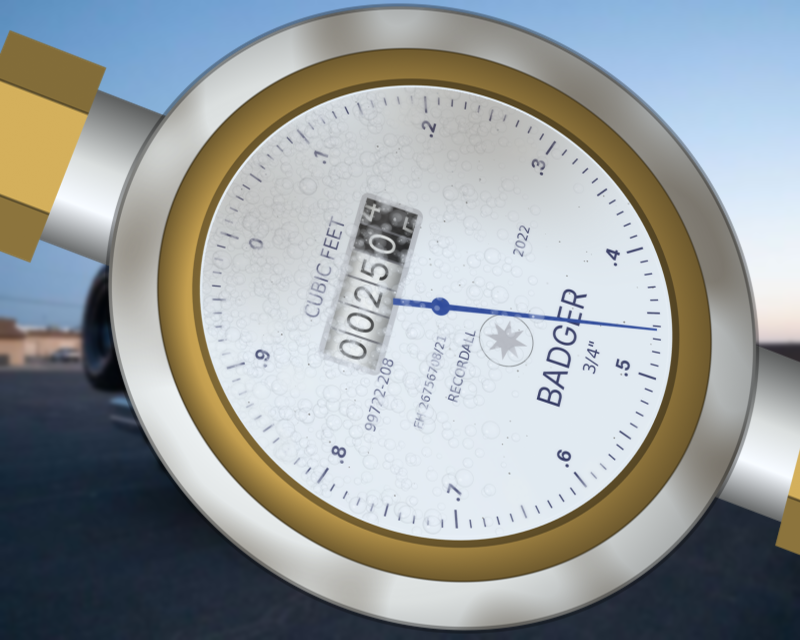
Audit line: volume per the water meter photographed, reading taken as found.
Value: 2504.46 ft³
